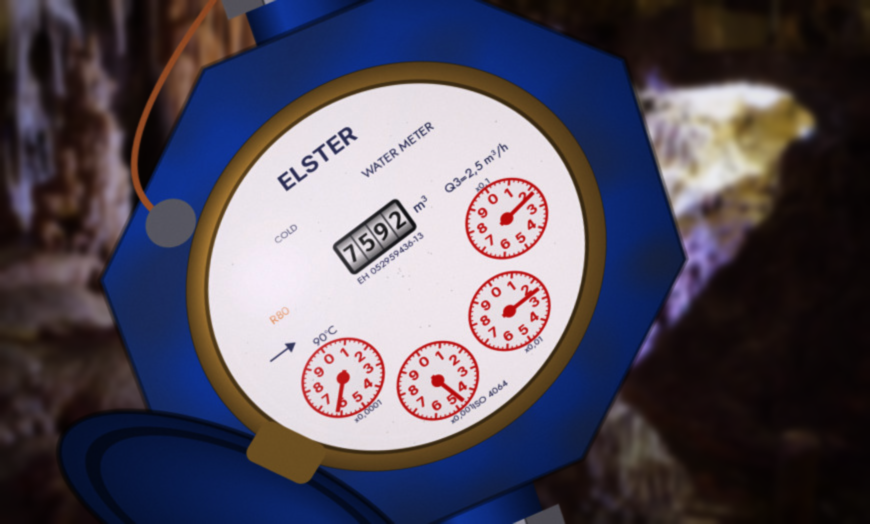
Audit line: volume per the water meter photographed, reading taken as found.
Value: 7592.2246 m³
